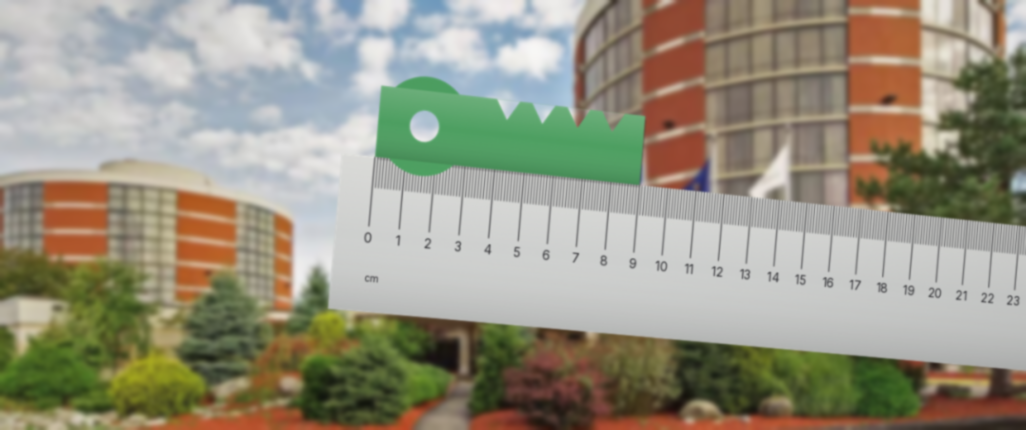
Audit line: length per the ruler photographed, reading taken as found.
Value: 9 cm
